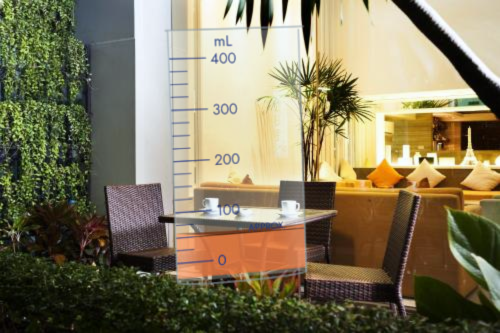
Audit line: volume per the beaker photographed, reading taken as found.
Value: 50 mL
